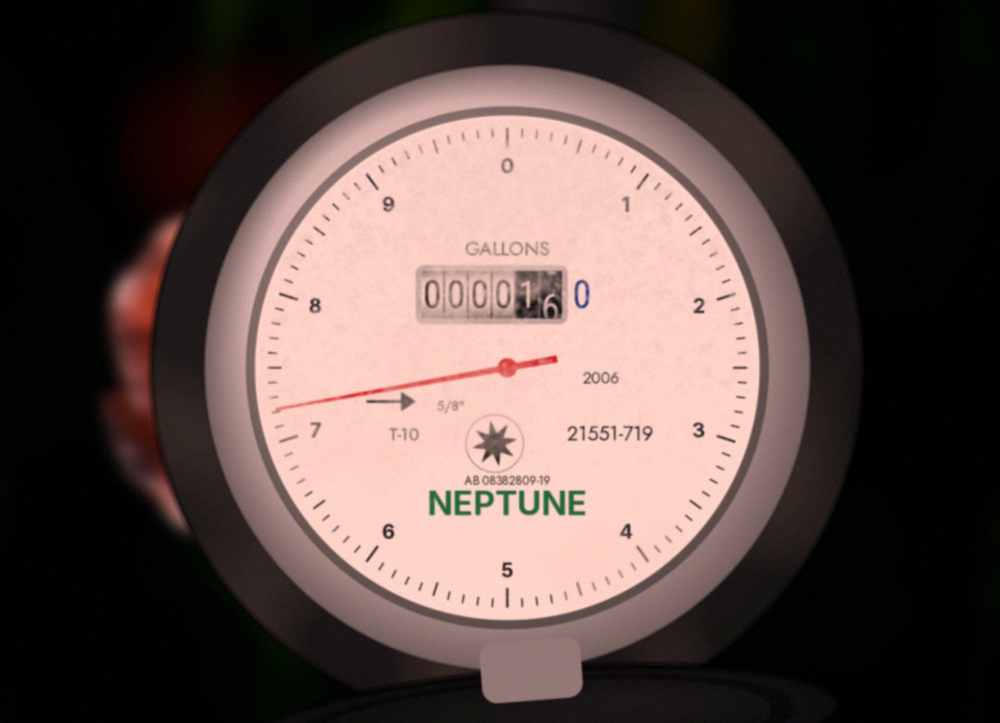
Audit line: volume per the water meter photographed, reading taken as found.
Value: 157.2 gal
